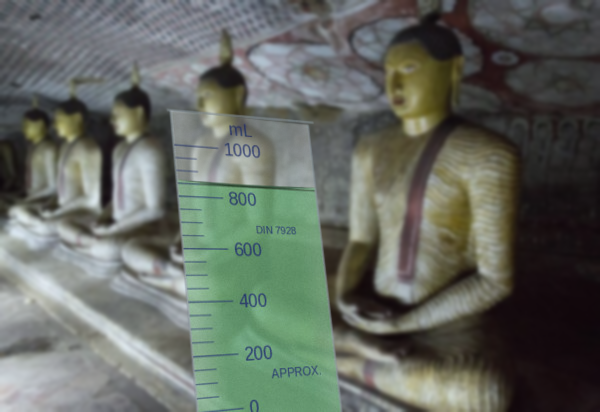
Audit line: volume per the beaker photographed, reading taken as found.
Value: 850 mL
